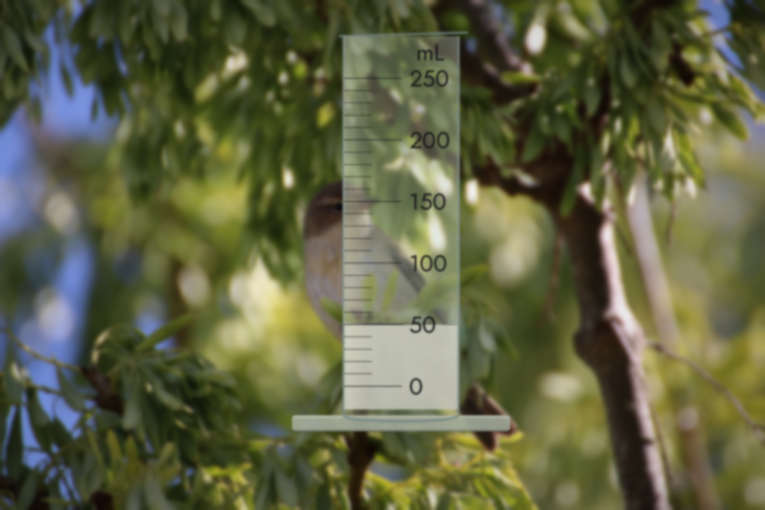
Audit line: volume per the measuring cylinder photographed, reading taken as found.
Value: 50 mL
